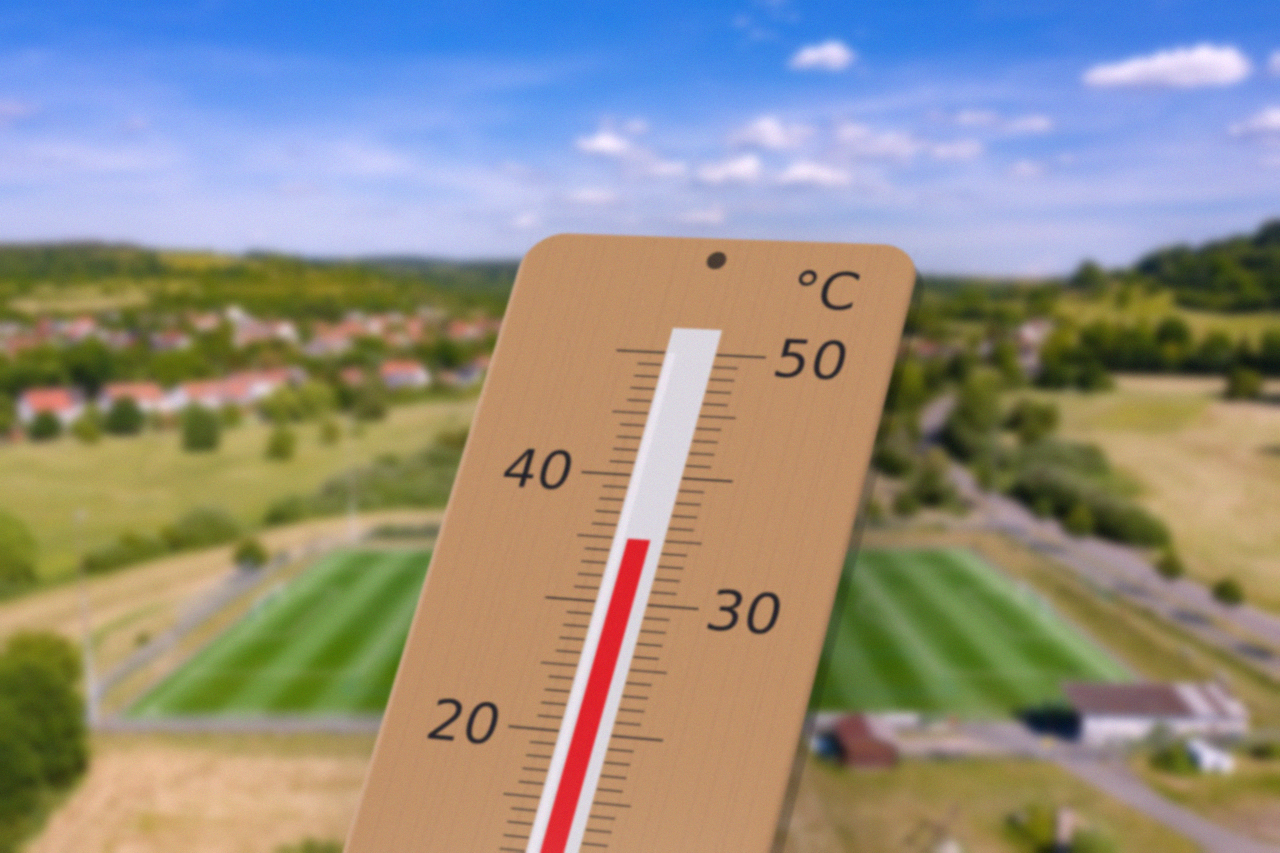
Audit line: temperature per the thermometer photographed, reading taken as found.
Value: 35 °C
